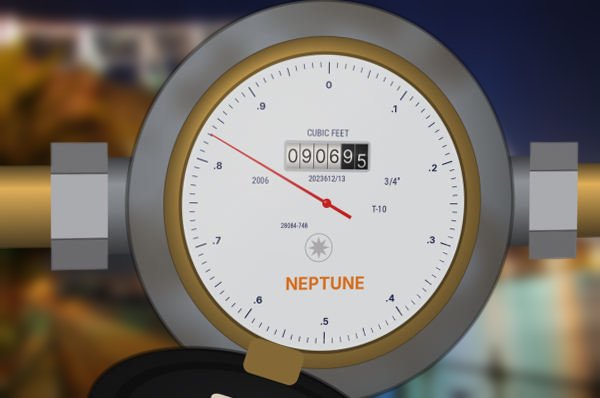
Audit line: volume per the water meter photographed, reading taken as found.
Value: 90694.83 ft³
